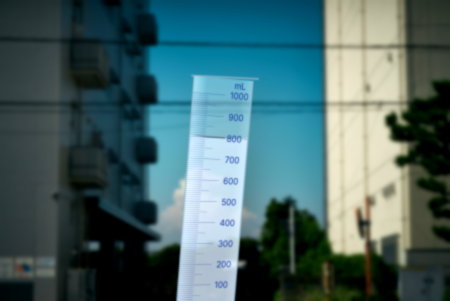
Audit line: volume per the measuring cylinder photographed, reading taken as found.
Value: 800 mL
